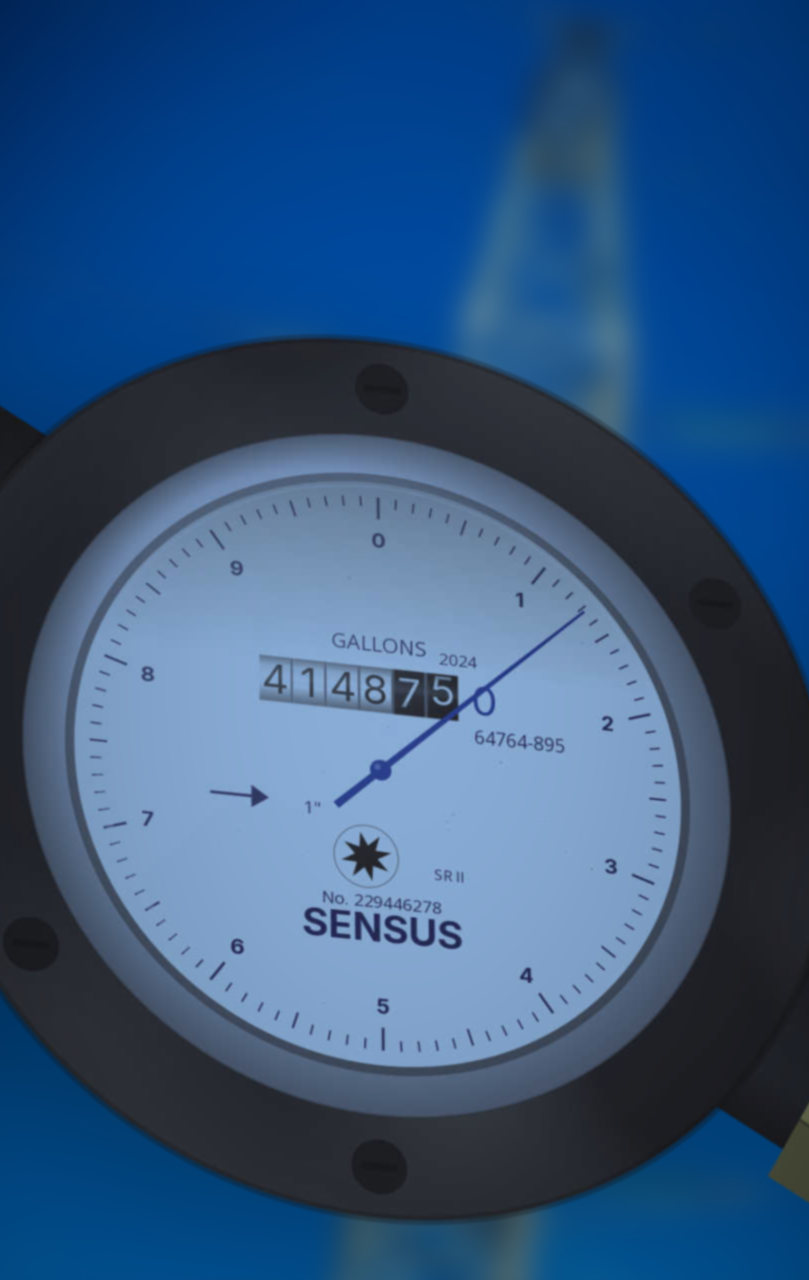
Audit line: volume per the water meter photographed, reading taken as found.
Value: 4148751.3 gal
